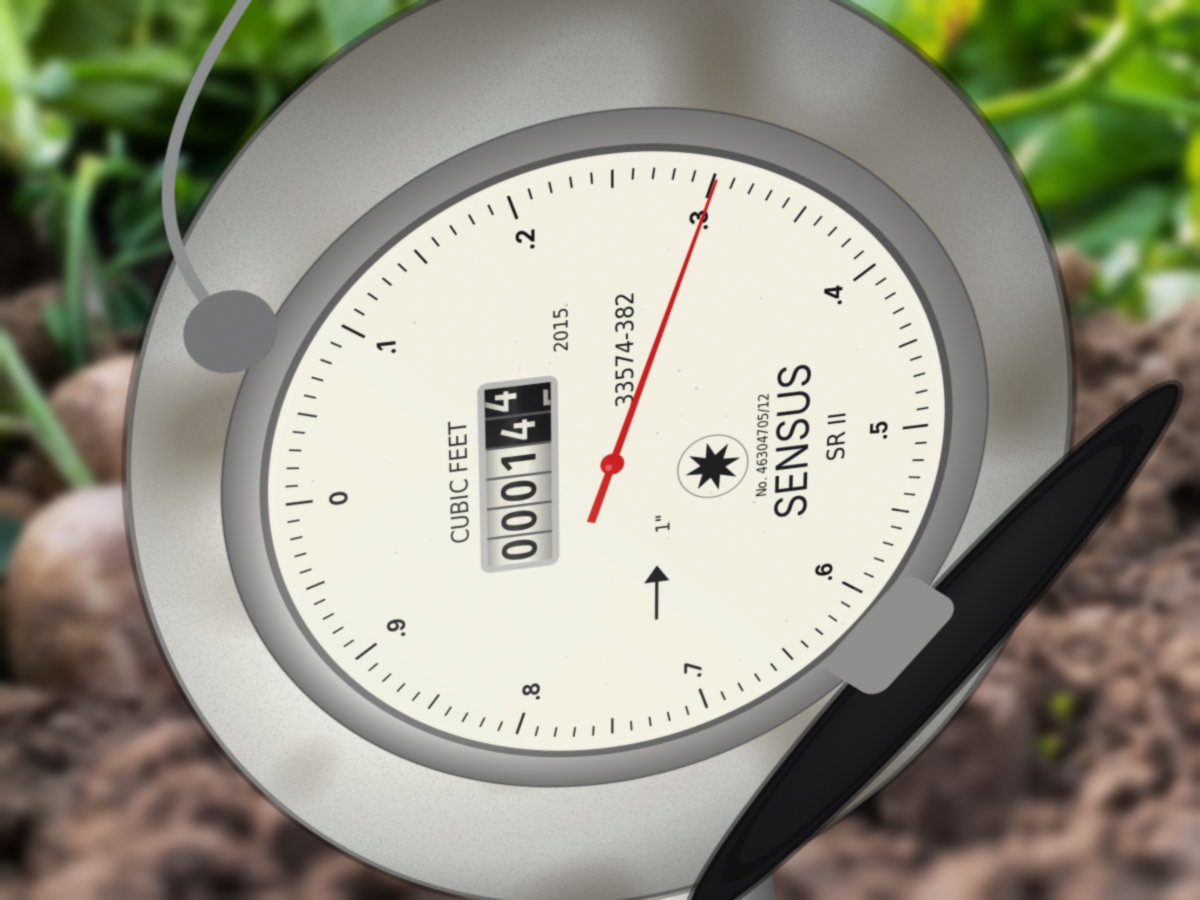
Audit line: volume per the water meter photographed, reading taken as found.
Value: 144.30 ft³
